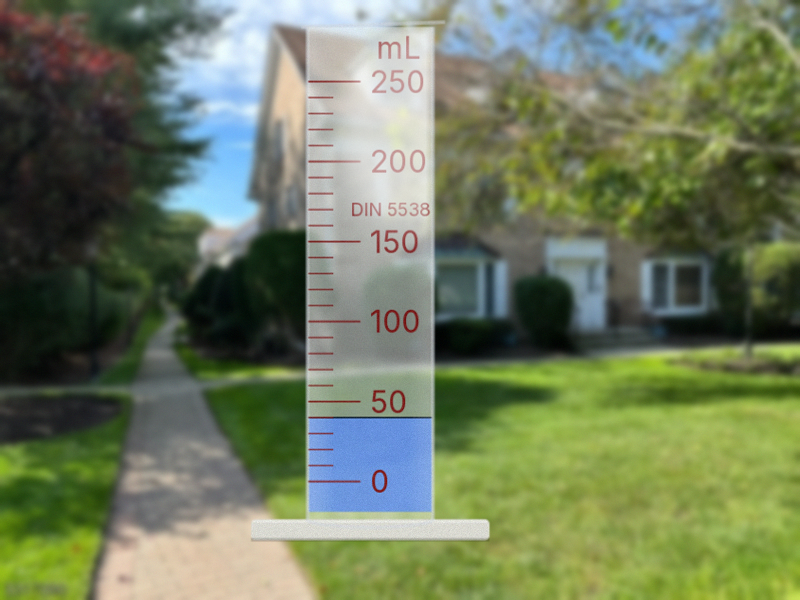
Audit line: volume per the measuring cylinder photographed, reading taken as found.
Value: 40 mL
